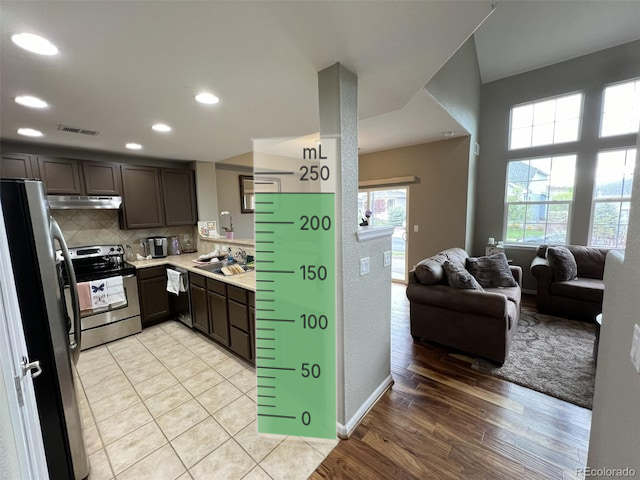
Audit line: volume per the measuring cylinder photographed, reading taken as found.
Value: 230 mL
